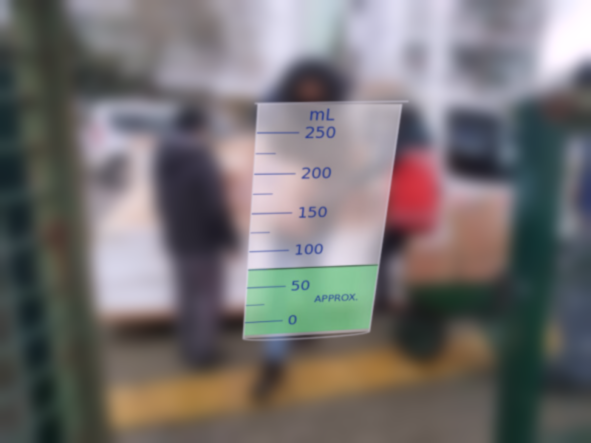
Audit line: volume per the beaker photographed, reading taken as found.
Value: 75 mL
